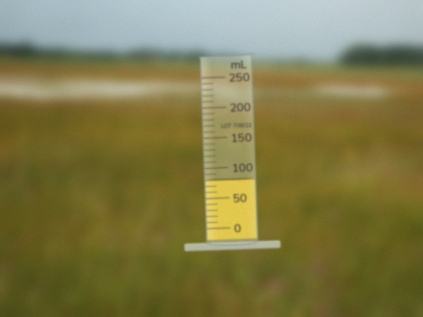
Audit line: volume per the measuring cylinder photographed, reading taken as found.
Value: 80 mL
